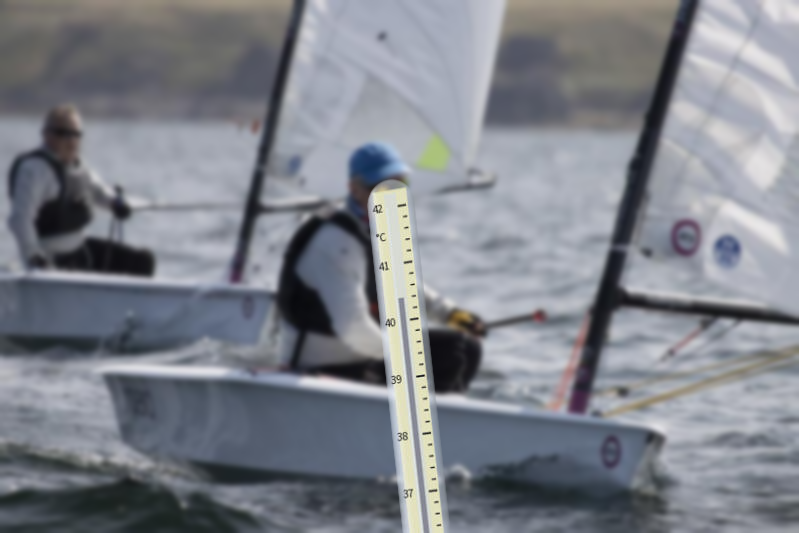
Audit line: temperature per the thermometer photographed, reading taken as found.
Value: 40.4 °C
